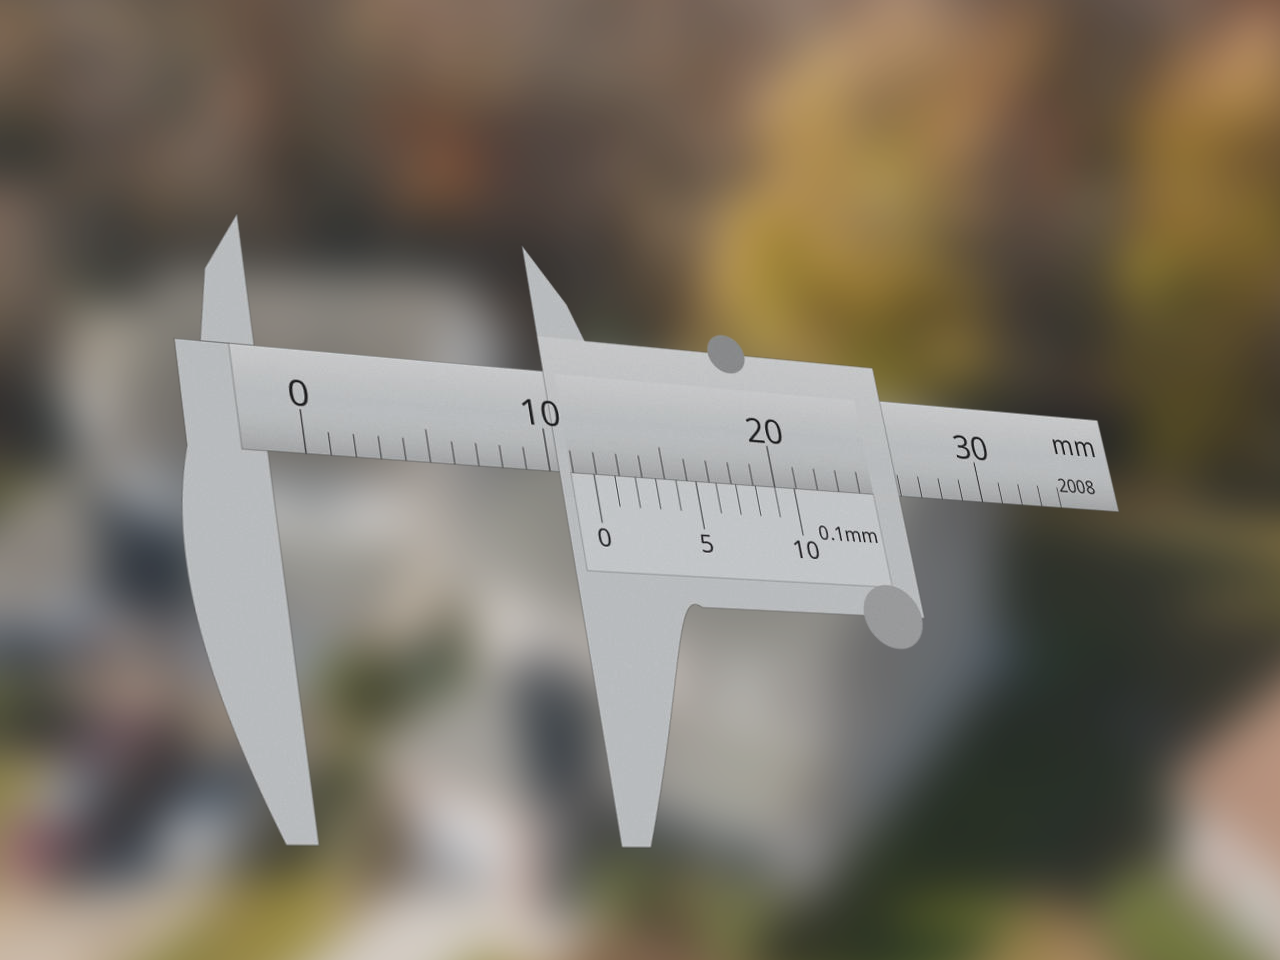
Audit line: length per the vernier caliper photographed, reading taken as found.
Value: 11.9 mm
